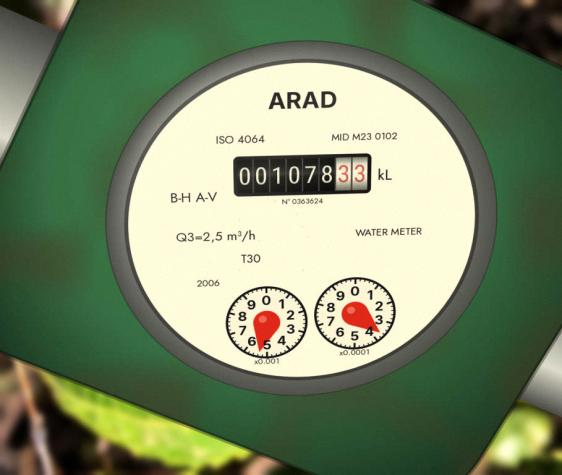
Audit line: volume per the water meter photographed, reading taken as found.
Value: 1078.3353 kL
